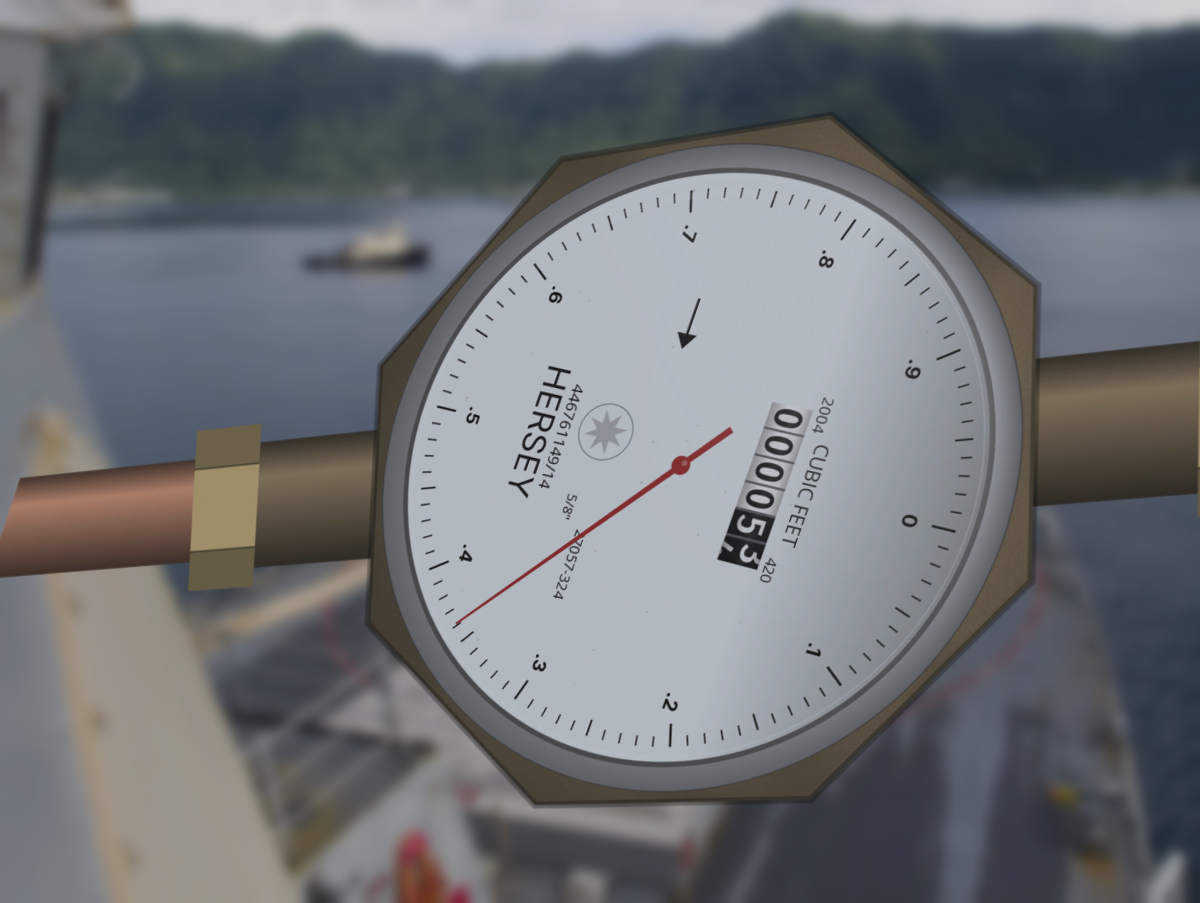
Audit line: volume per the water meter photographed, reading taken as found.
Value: 53.36 ft³
